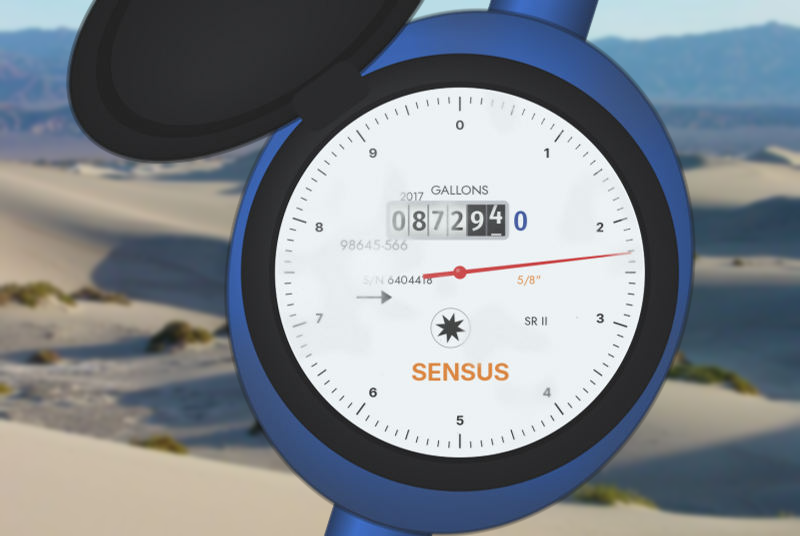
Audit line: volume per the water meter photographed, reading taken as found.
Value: 872942.3 gal
